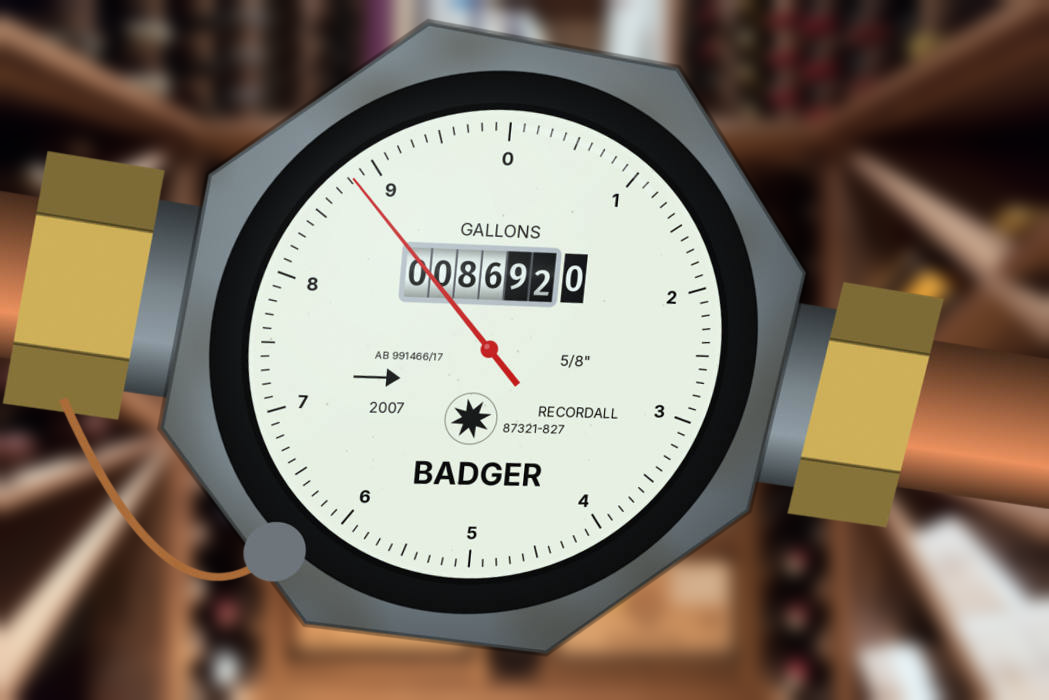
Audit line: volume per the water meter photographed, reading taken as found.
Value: 86918.8 gal
